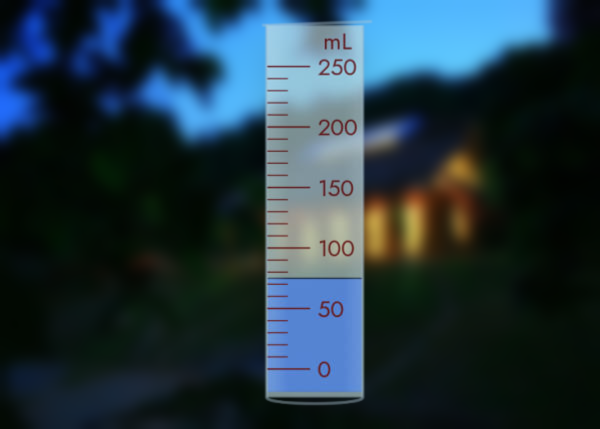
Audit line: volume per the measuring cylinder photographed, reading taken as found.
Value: 75 mL
